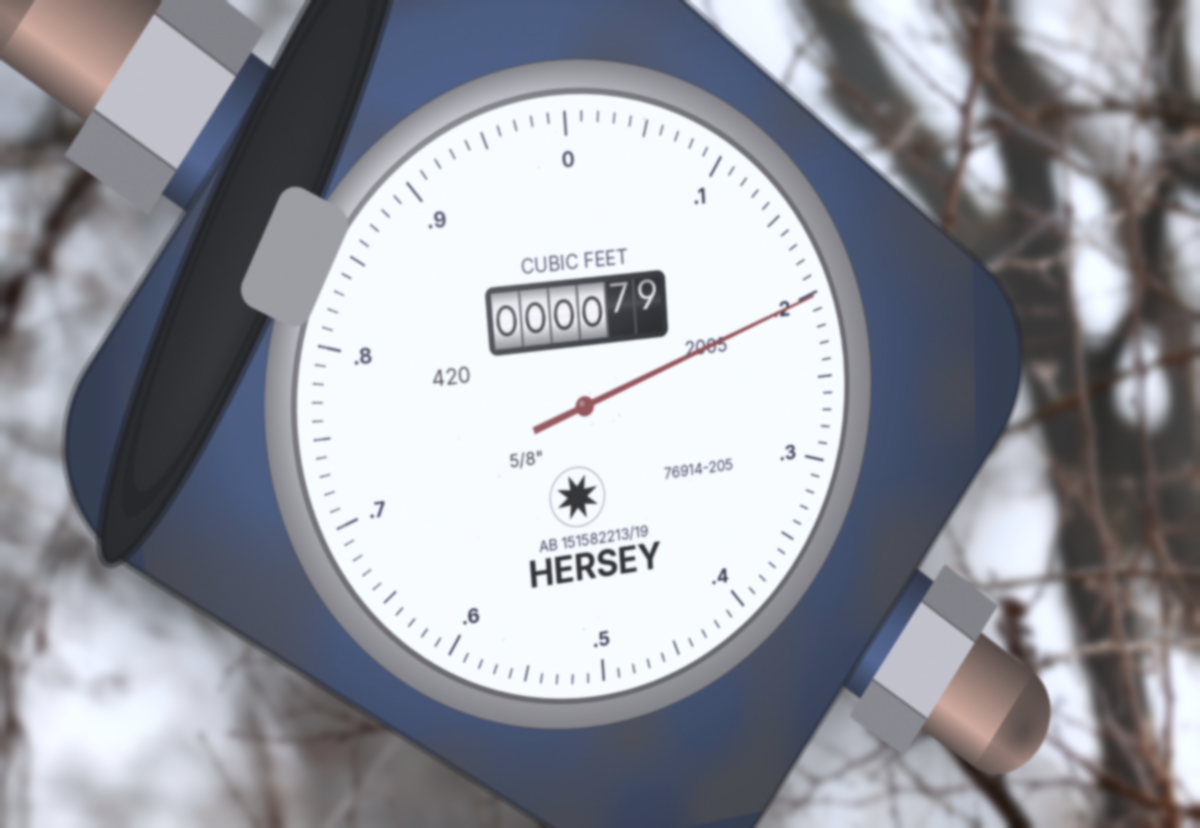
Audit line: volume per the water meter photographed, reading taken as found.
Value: 79.20 ft³
